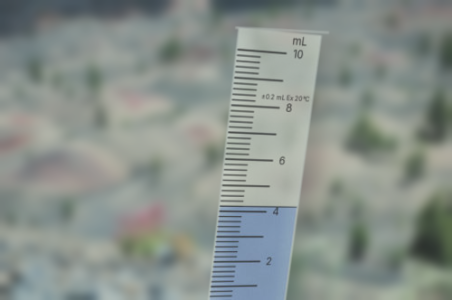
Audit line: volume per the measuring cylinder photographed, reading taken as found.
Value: 4.2 mL
